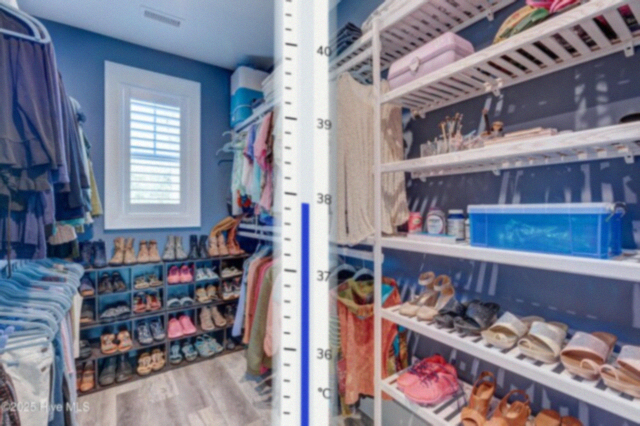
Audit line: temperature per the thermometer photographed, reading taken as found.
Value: 37.9 °C
